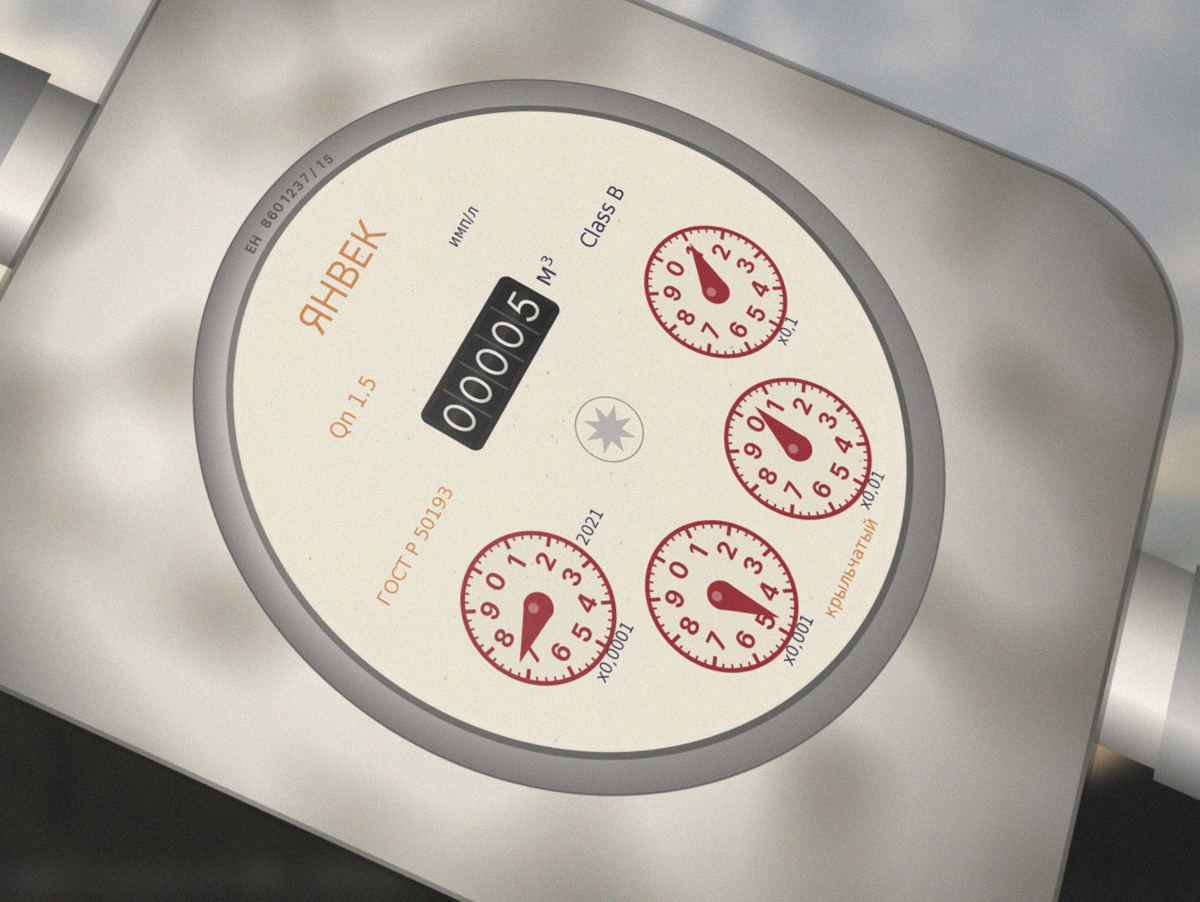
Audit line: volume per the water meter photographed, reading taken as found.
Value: 5.1047 m³
